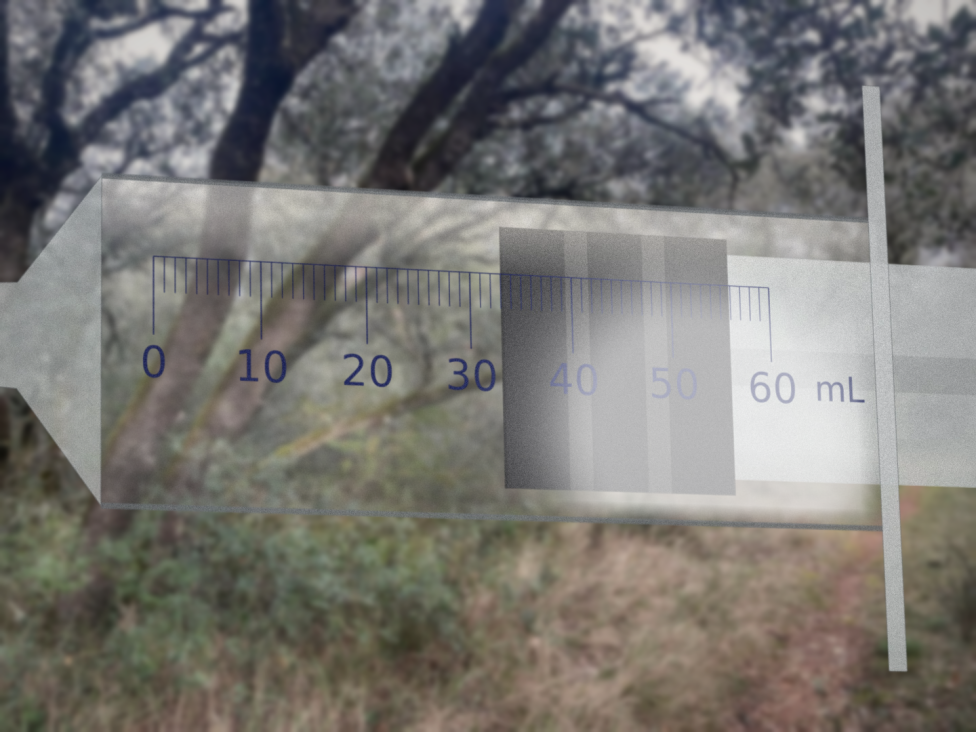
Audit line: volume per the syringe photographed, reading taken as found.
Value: 33 mL
